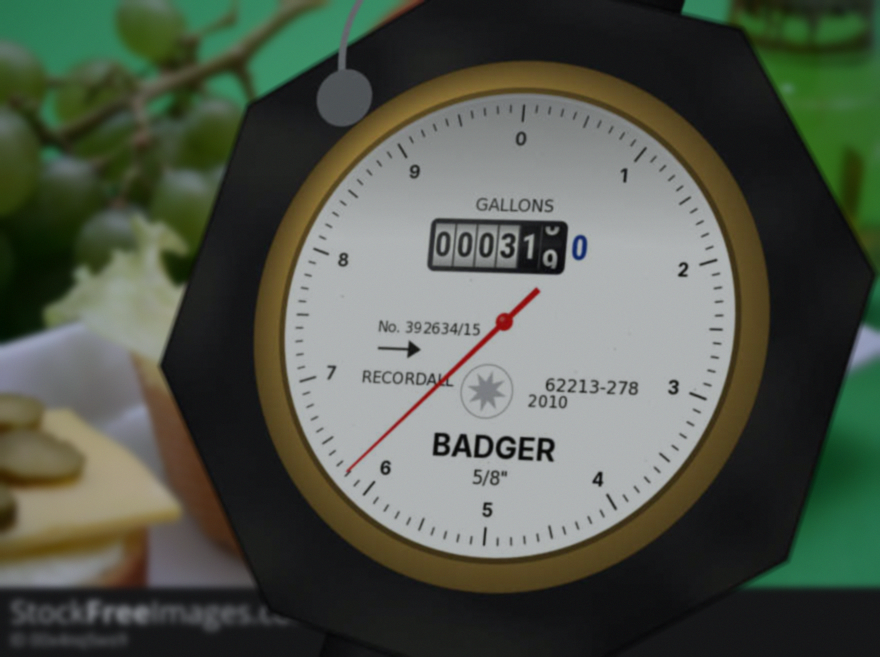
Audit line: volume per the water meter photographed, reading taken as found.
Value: 3186.2 gal
